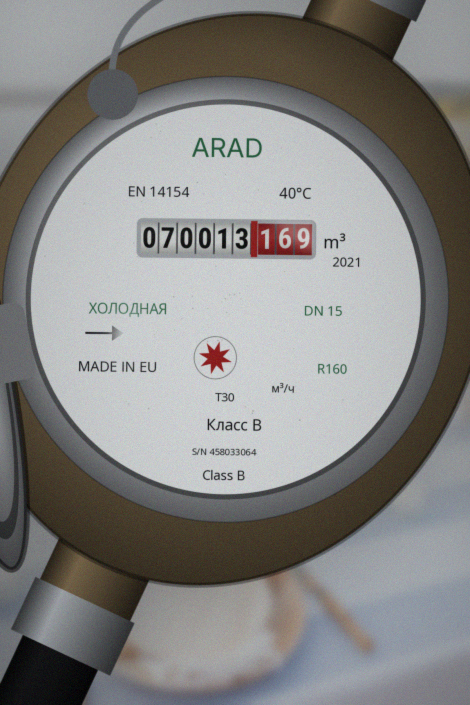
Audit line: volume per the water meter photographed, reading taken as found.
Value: 70013.169 m³
